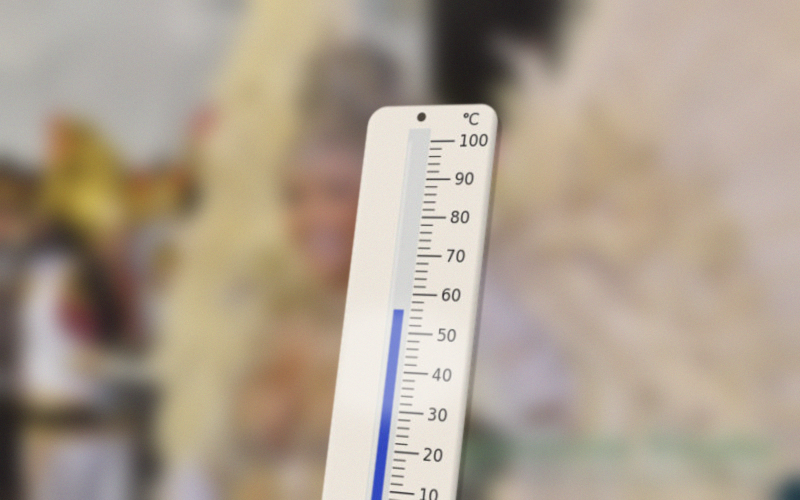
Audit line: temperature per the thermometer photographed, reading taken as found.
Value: 56 °C
